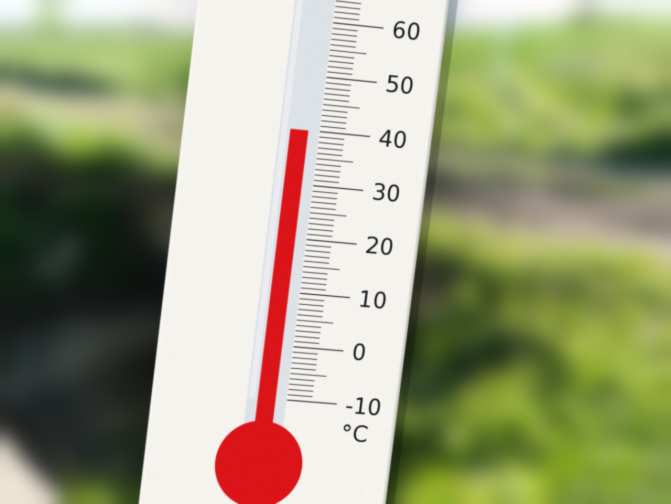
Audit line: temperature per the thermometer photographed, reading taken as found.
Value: 40 °C
